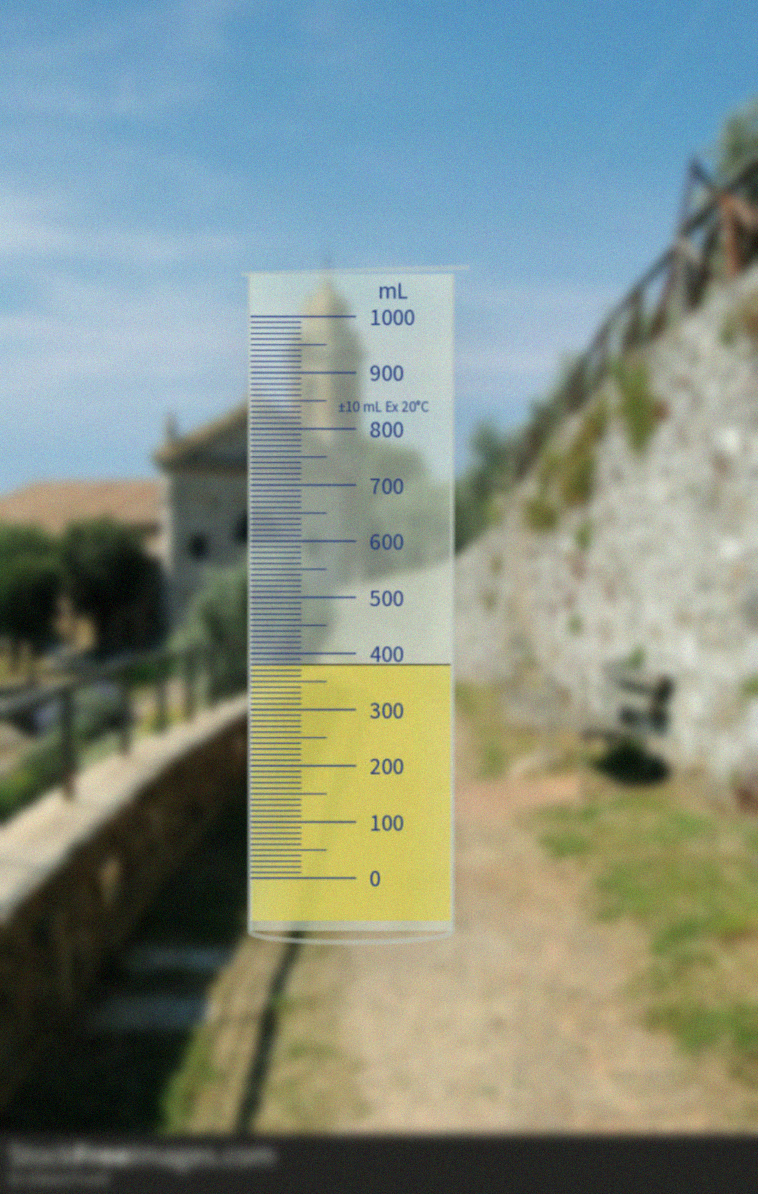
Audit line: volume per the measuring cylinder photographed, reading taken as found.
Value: 380 mL
